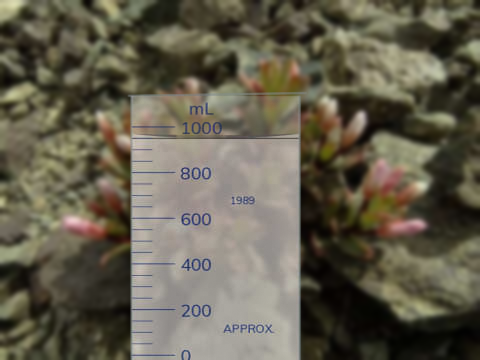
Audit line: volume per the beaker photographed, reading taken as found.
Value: 950 mL
